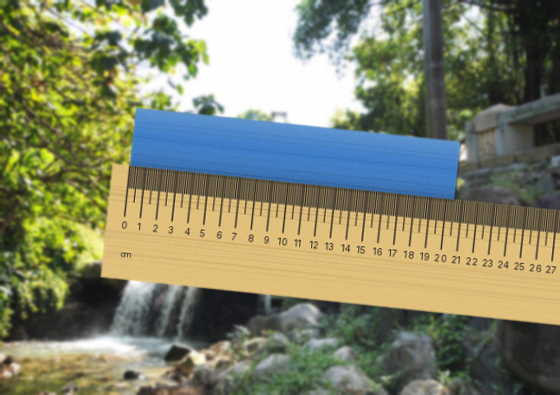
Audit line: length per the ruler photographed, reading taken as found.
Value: 20.5 cm
